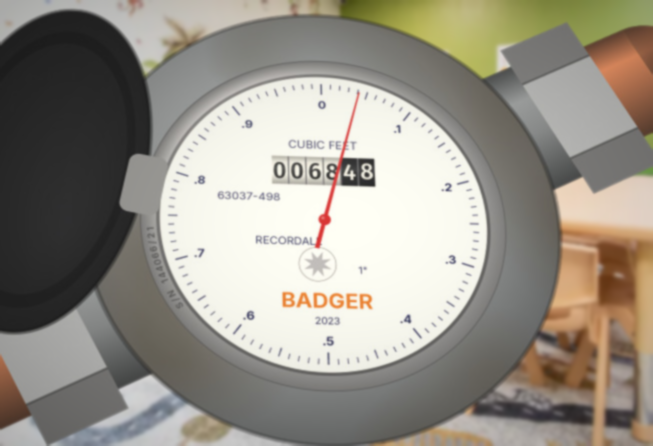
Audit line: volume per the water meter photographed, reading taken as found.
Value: 6848.04 ft³
